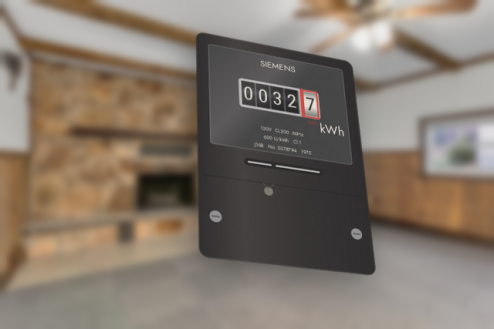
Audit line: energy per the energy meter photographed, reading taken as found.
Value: 32.7 kWh
